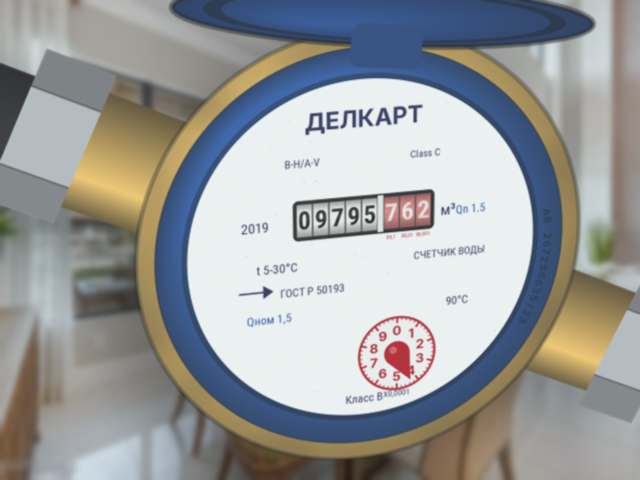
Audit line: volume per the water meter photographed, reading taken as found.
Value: 9795.7624 m³
